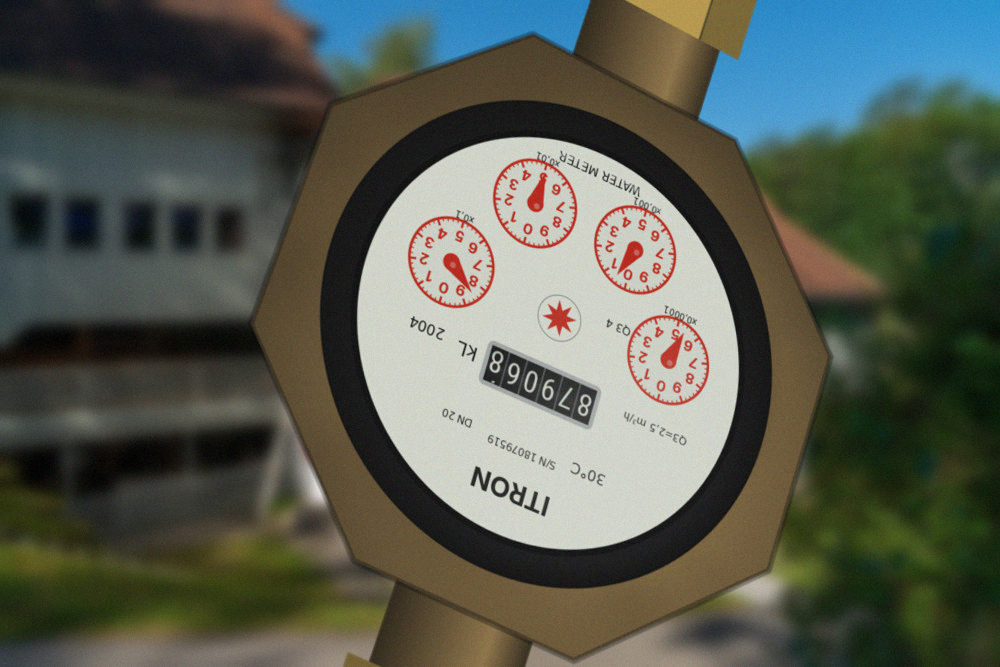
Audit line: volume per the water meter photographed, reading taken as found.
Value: 879067.8505 kL
